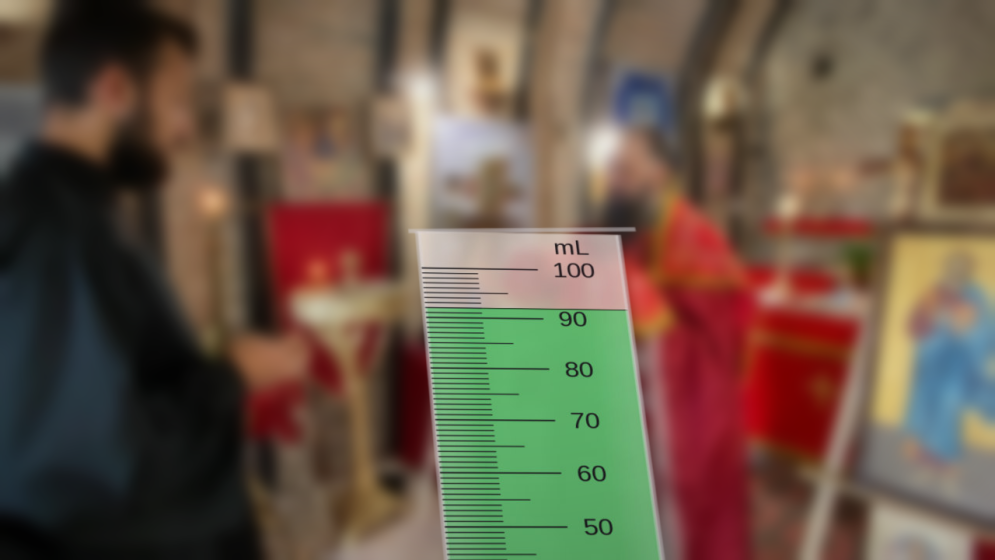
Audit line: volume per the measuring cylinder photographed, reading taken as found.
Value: 92 mL
